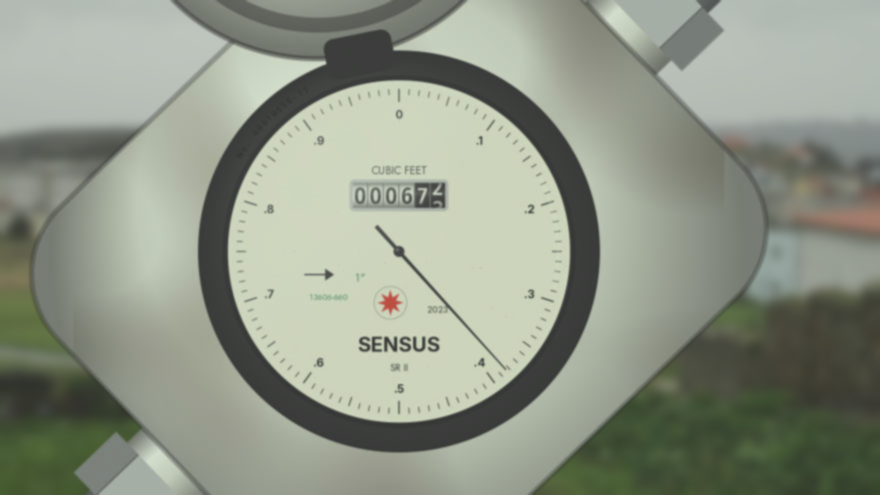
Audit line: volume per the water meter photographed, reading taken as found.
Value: 672.38 ft³
